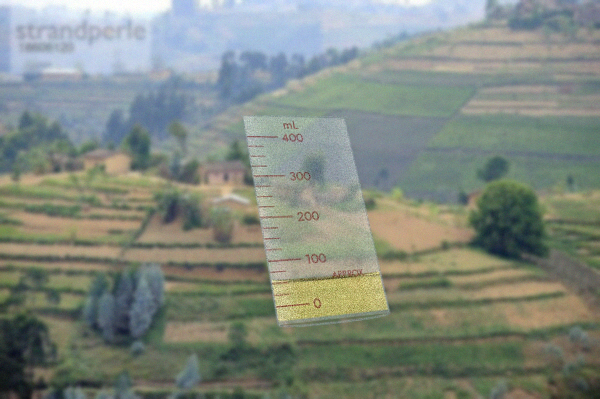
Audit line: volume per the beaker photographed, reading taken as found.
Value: 50 mL
